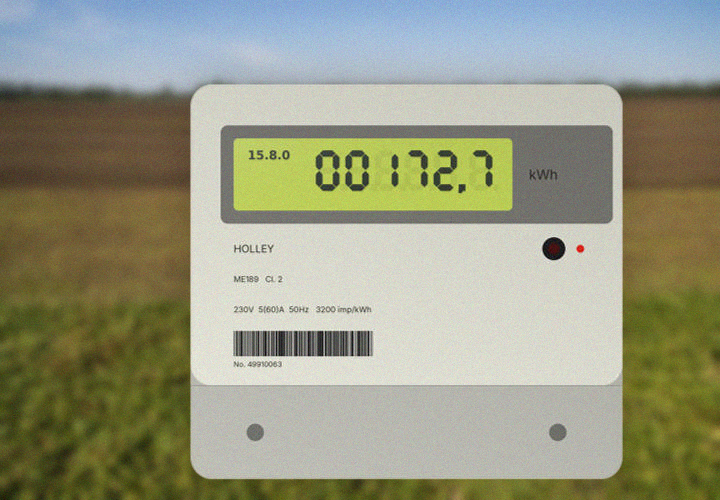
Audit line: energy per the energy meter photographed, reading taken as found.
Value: 172.7 kWh
